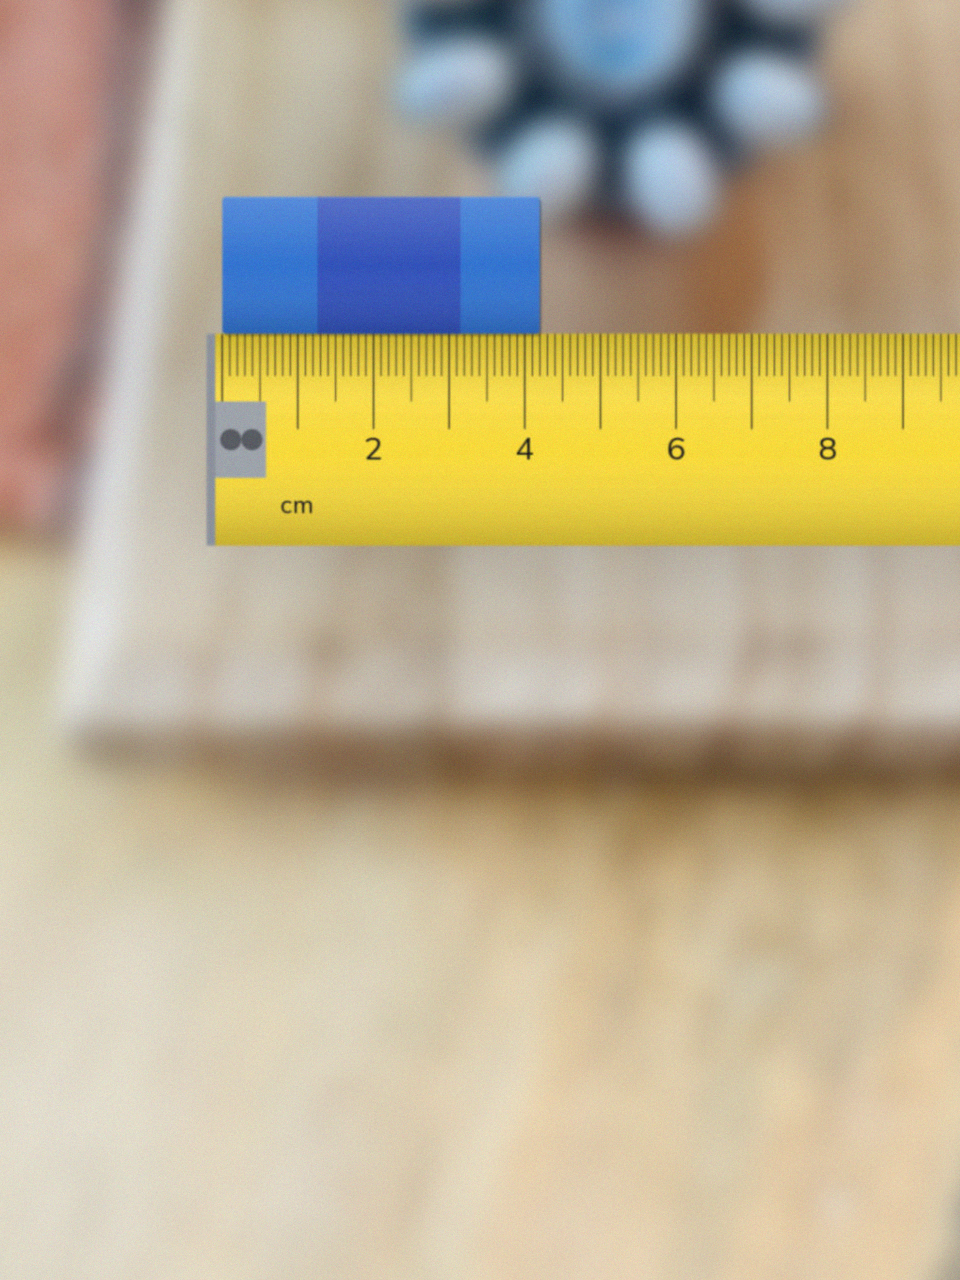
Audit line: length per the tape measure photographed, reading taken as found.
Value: 4.2 cm
